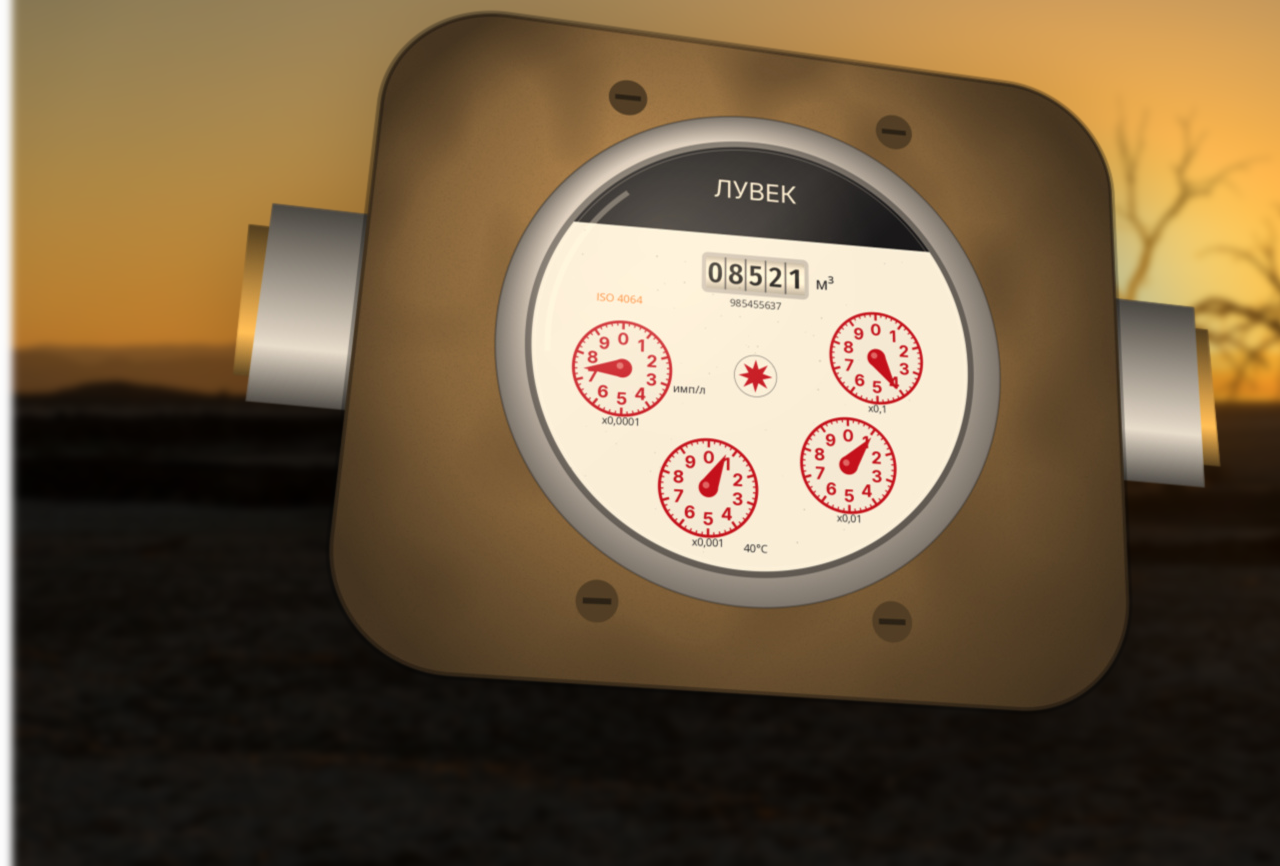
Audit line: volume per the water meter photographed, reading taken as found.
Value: 8521.4107 m³
